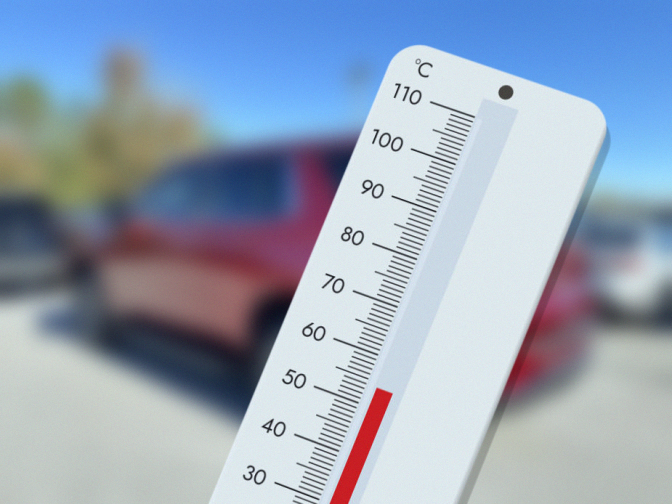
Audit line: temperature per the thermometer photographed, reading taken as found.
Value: 54 °C
